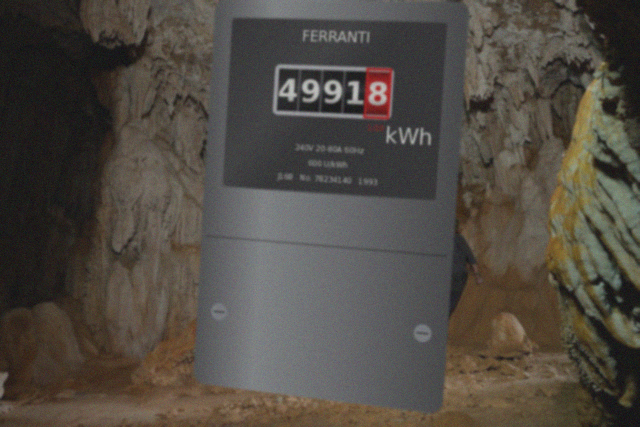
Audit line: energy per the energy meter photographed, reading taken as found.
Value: 4991.8 kWh
